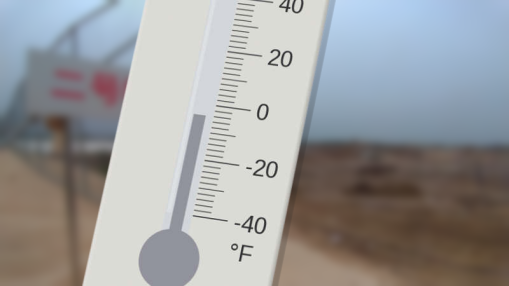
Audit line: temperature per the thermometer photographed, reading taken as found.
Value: -4 °F
